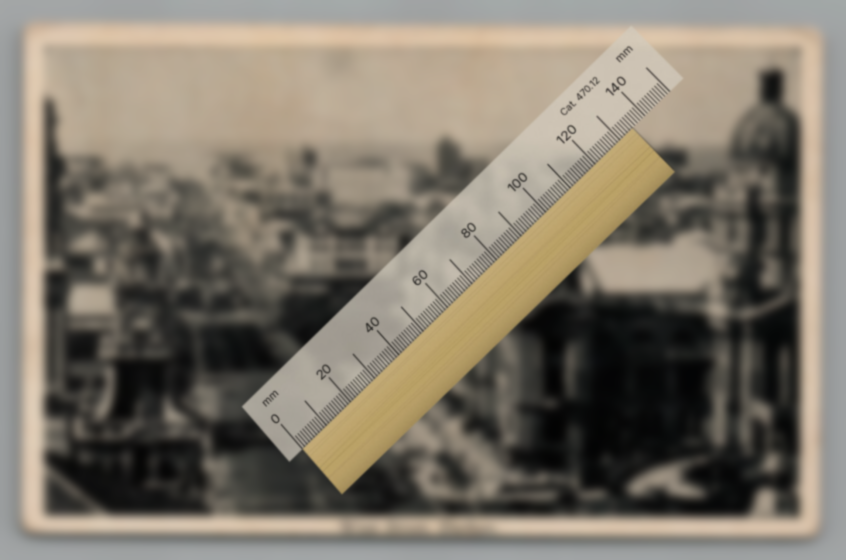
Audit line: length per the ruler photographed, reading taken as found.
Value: 135 mm
